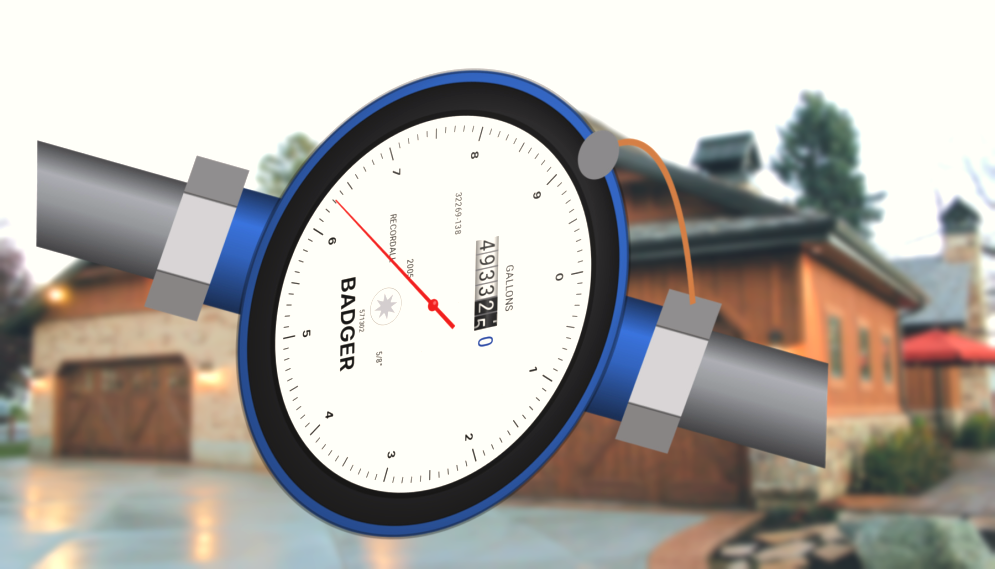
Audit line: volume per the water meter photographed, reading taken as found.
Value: 4933246.3 gal
